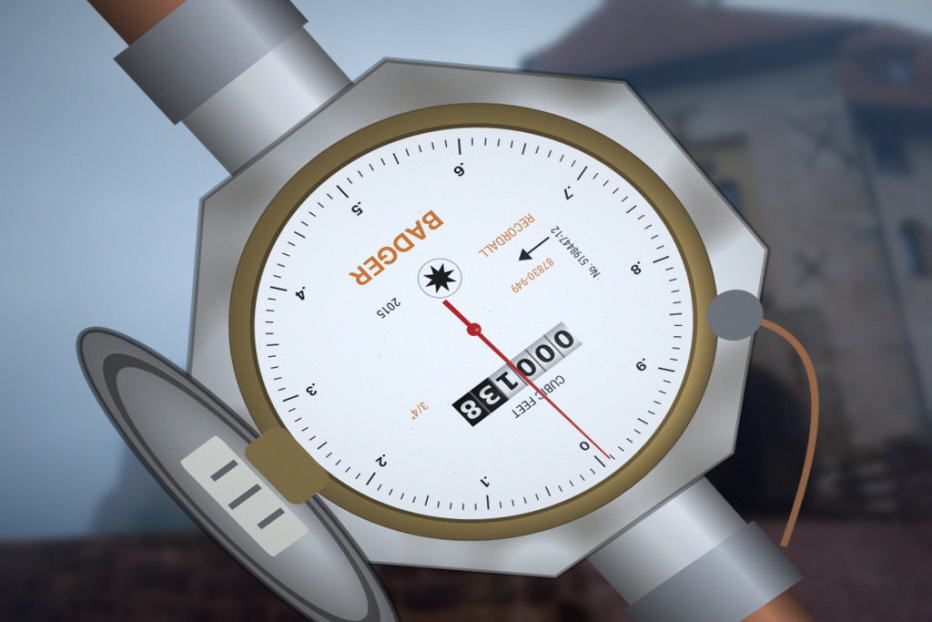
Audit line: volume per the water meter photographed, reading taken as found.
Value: 137.99 ft³
